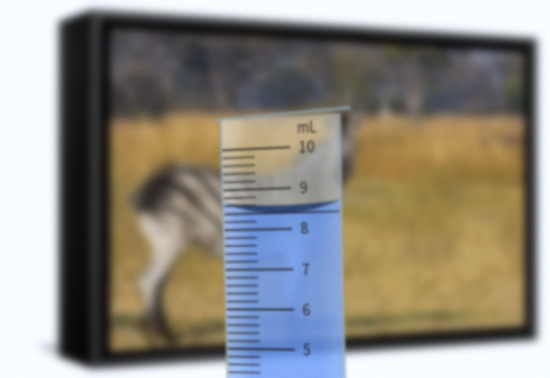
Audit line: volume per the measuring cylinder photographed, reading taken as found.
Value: 8.4 mL
